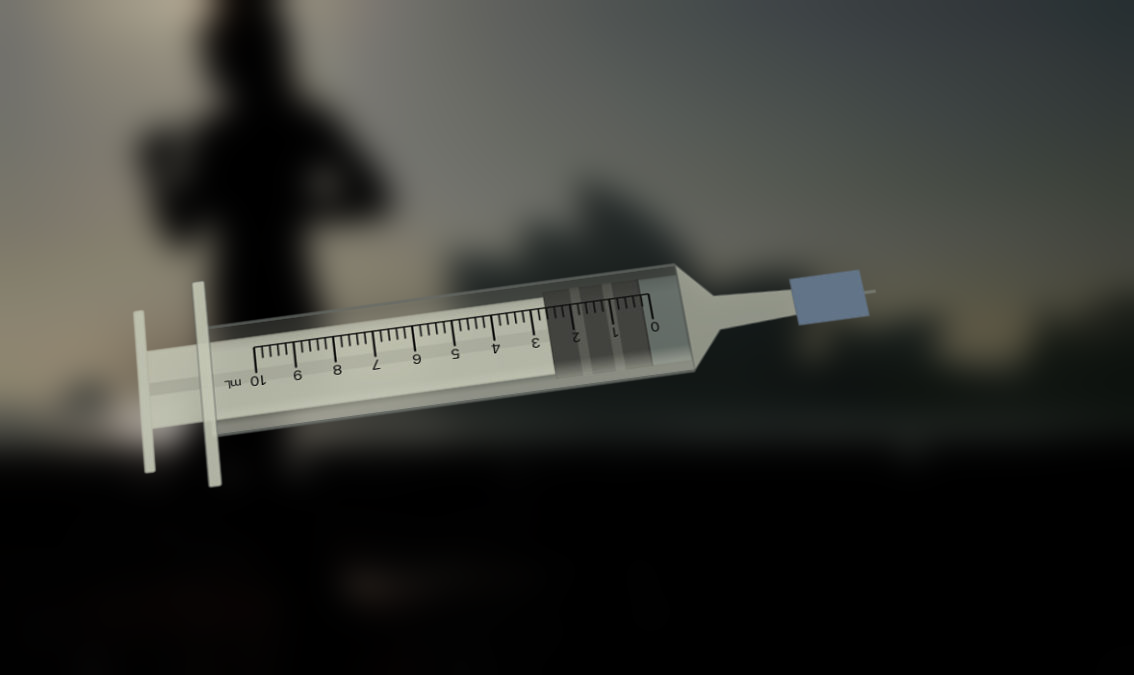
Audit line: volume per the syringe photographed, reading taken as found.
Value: 0.2 mL
